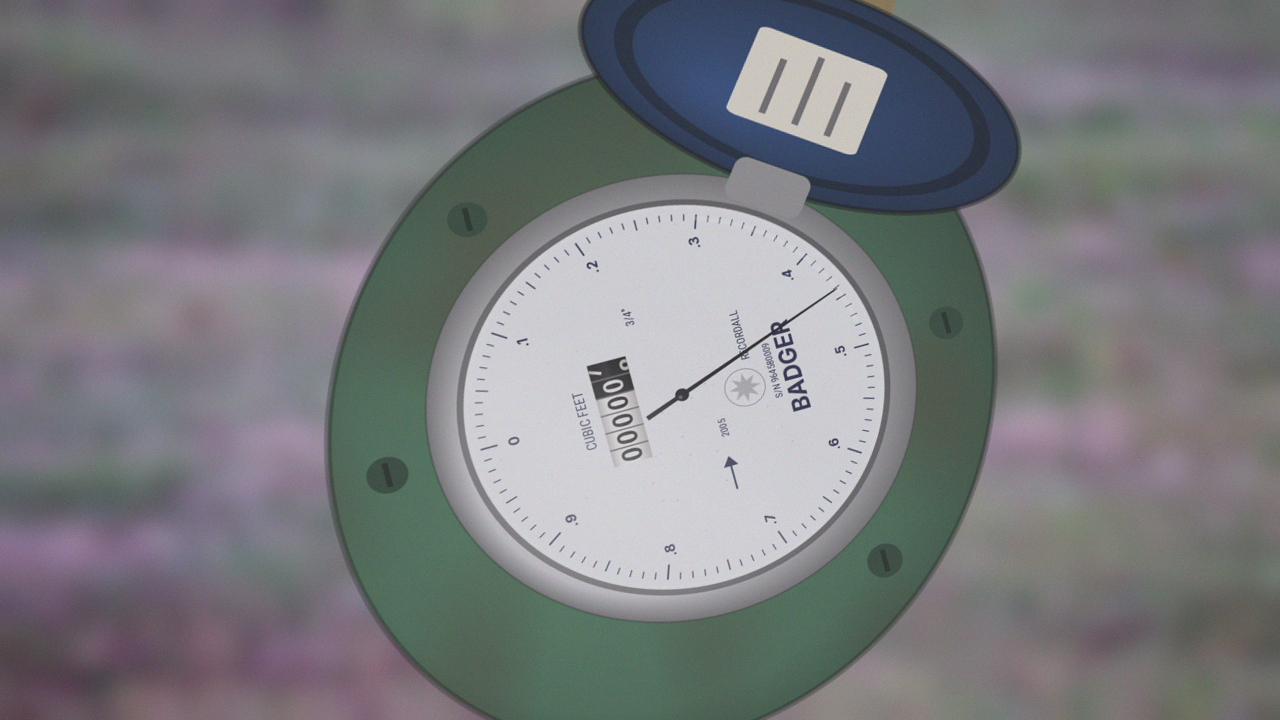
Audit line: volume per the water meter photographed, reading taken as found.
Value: 7.44 ft³
